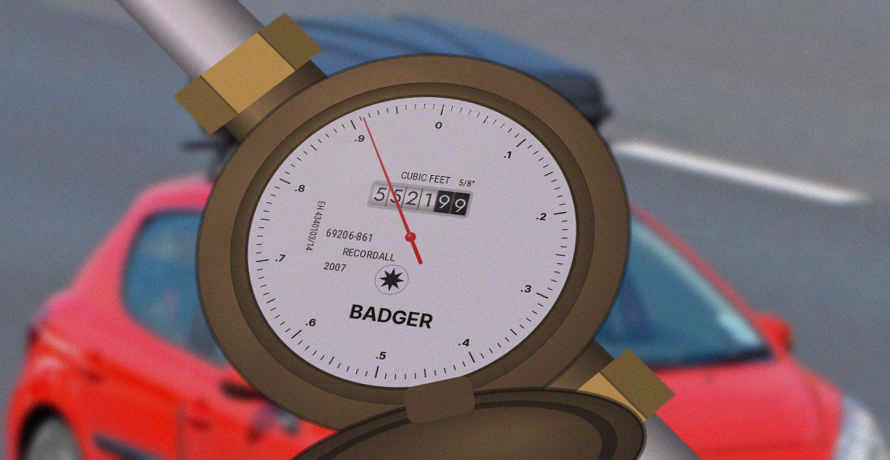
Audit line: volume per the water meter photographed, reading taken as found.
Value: 552198.91 ft³
